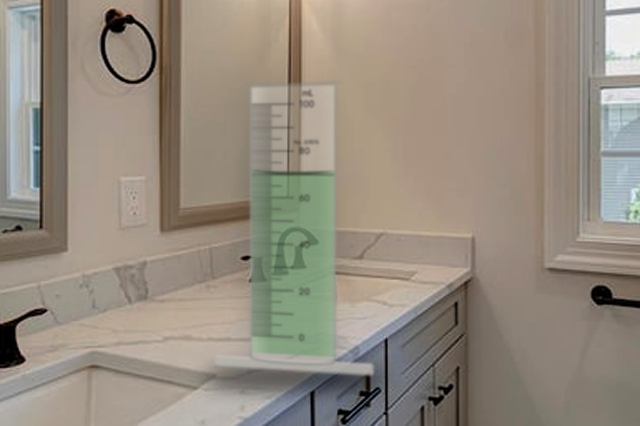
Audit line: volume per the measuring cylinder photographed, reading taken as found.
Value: 70 mL
